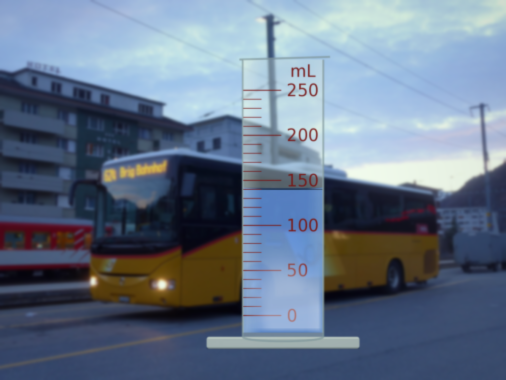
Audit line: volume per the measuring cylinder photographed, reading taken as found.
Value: 140 mL
